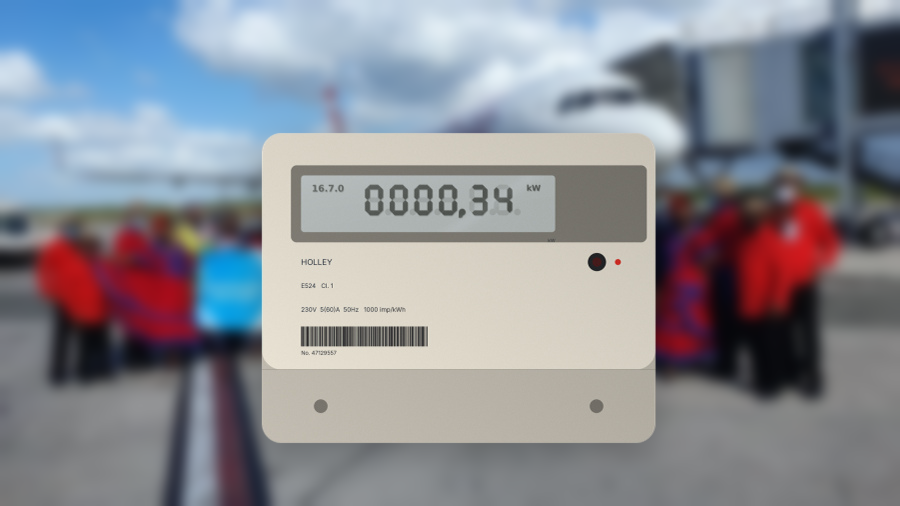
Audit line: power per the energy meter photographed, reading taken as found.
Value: 0.34 kW
